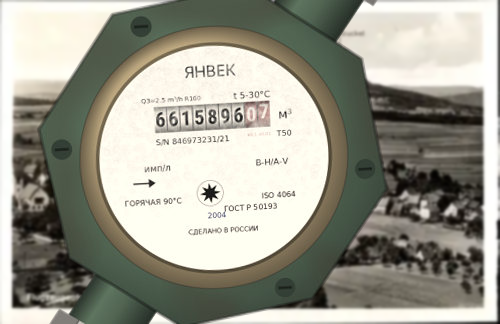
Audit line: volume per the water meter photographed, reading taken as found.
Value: 6615896.07 m³
